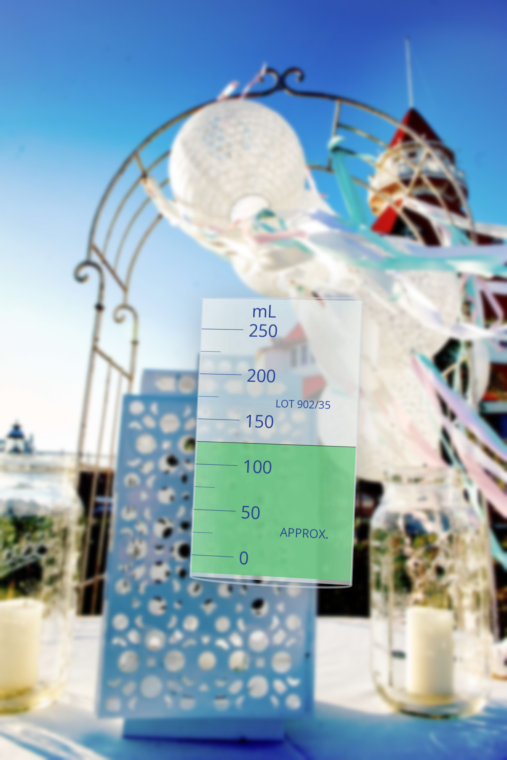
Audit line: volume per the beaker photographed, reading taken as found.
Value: 125 mL
